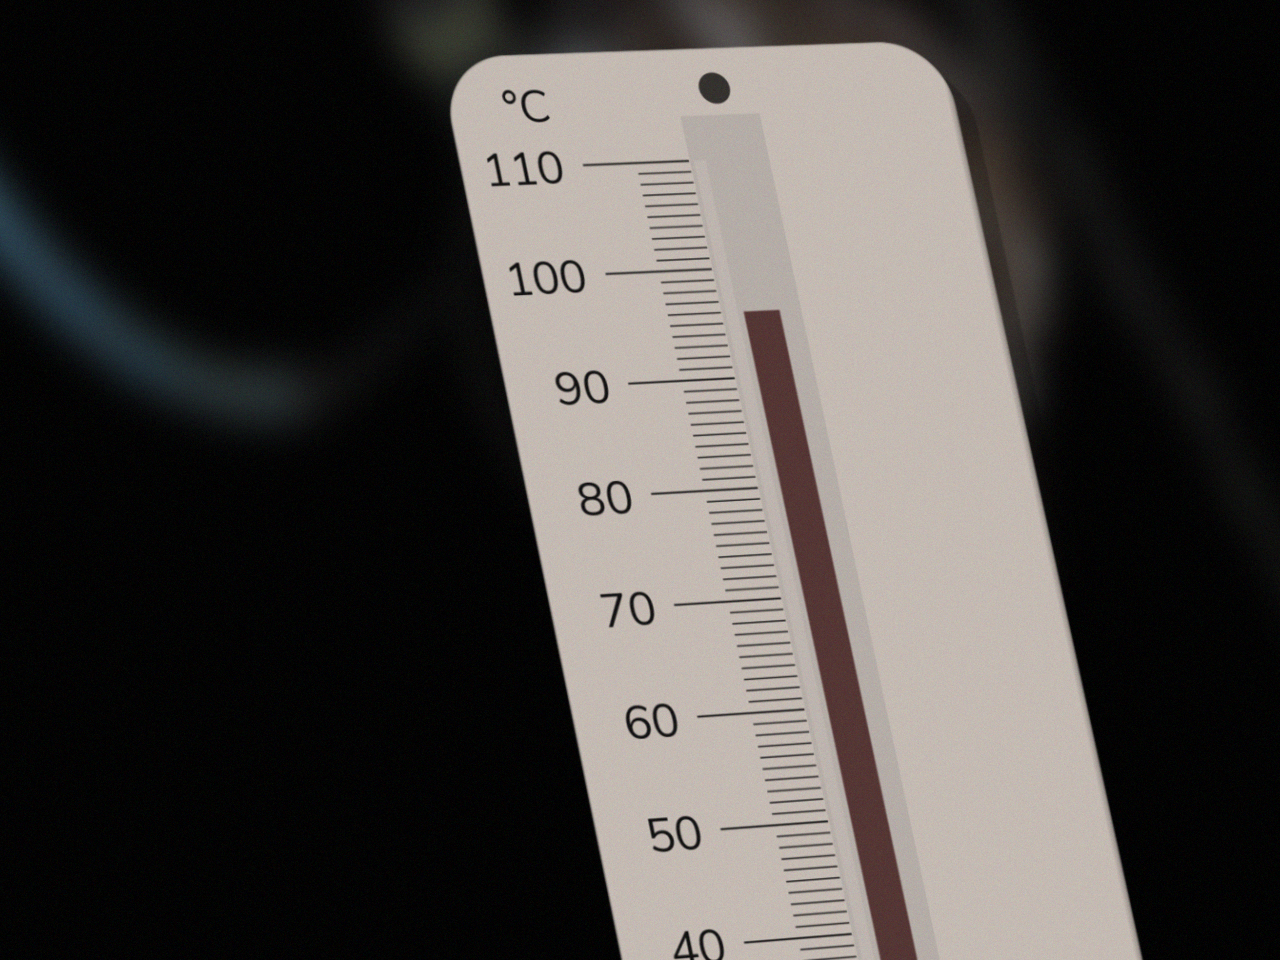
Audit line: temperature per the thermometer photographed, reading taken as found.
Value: 96 °C
